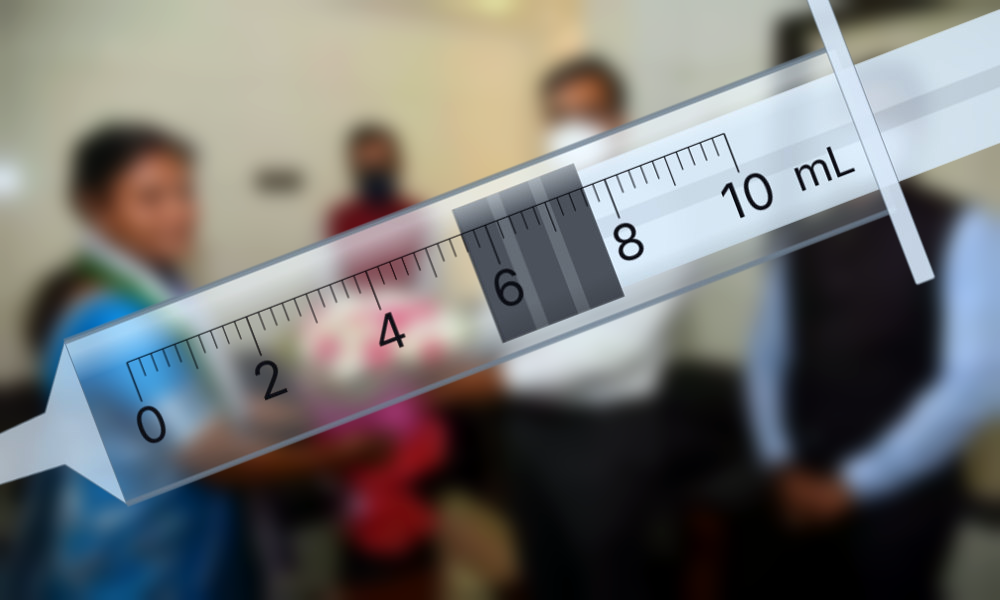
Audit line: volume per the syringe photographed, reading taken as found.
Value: 5.6 mL
